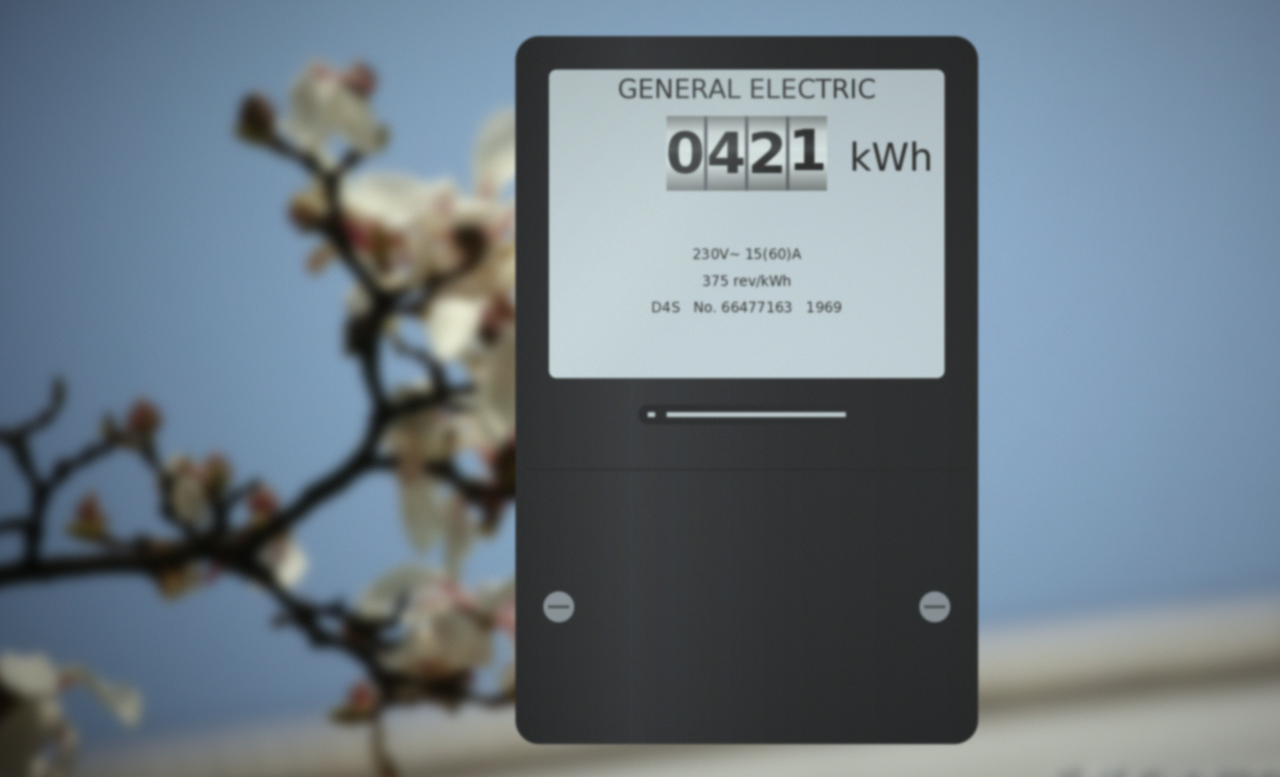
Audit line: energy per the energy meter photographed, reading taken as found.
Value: 421 kWh
